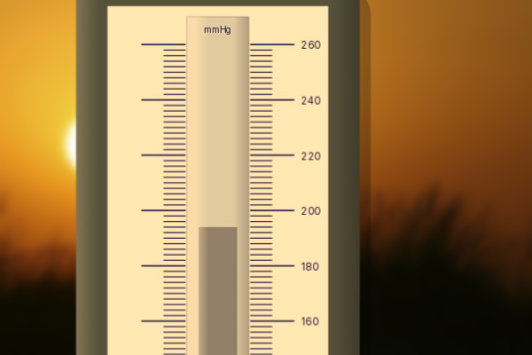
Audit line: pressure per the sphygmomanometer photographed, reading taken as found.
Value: 194 mmHg
